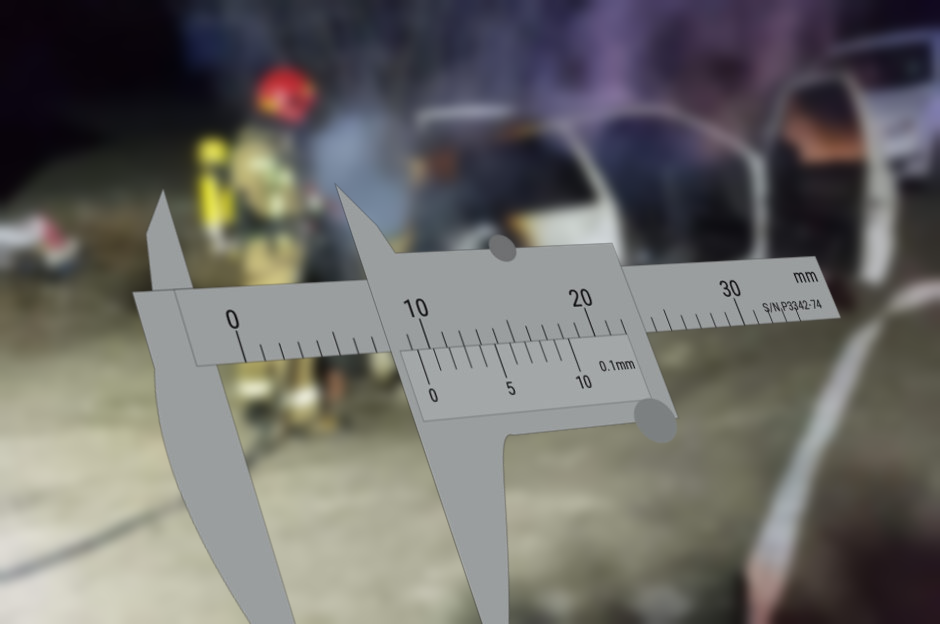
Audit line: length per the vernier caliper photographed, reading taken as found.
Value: 9.3 mm
